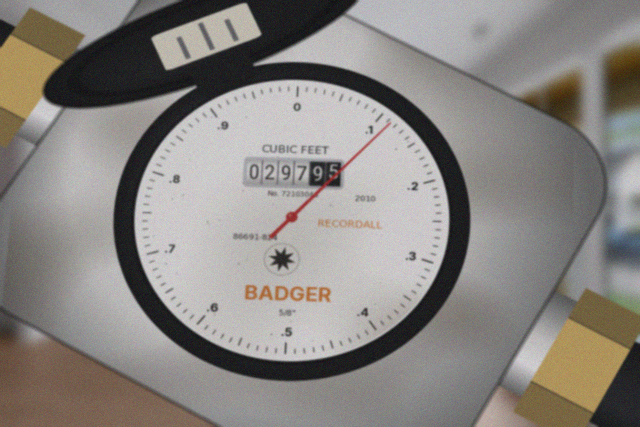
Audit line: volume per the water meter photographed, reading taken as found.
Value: 29795.11 ft³
